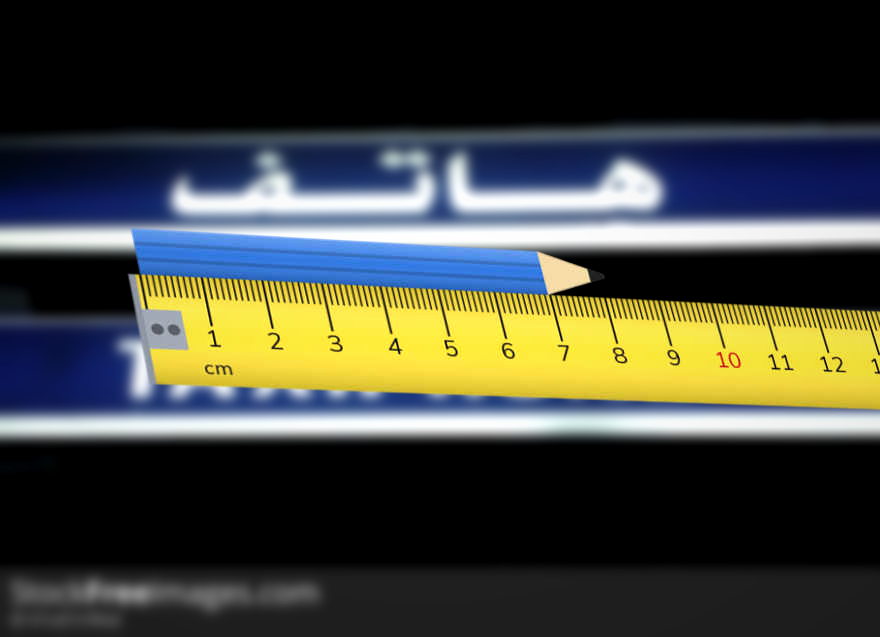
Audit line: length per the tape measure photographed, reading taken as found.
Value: 8.1 cm
